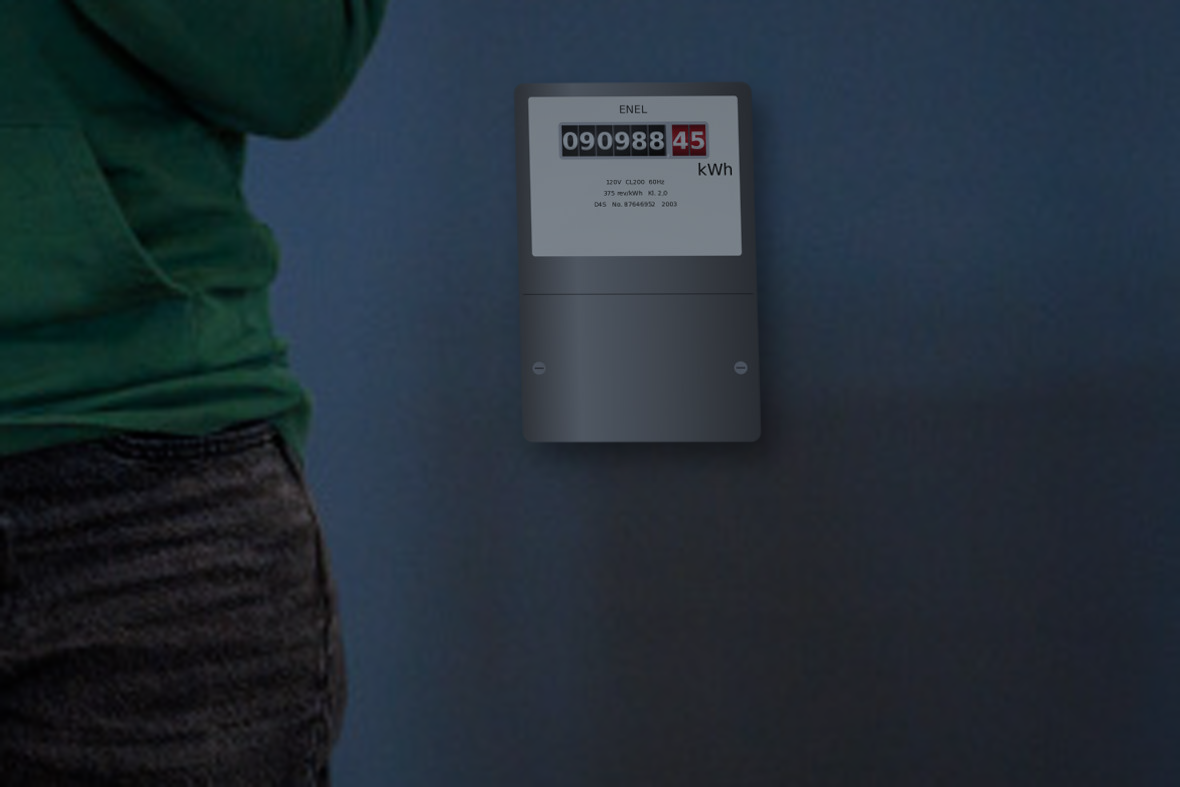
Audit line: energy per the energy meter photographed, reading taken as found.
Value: 90988.45 kWh
